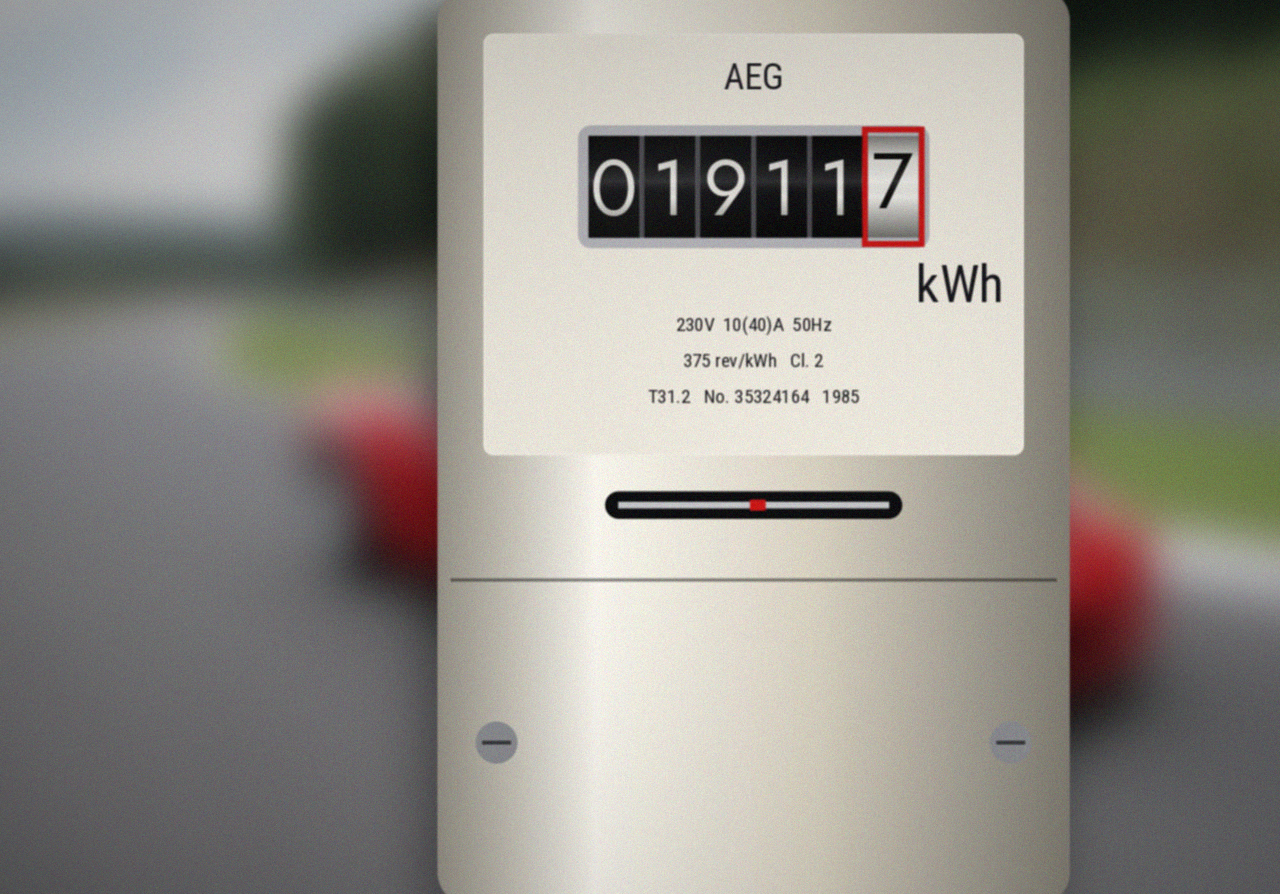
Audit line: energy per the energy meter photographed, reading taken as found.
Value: 1911.7 kWh
